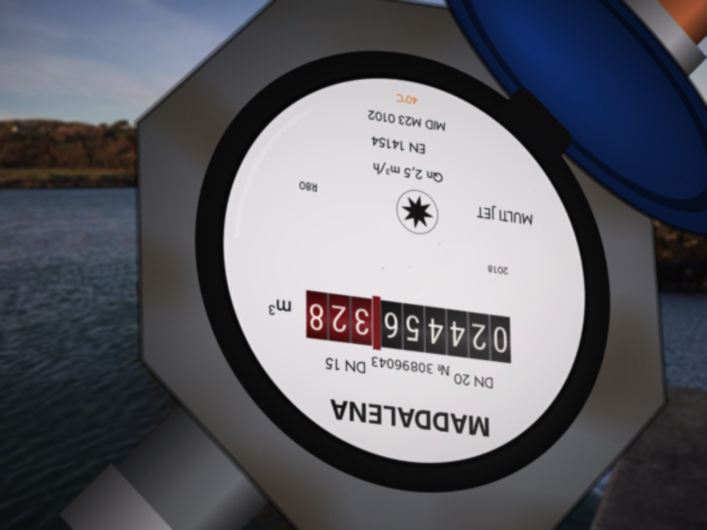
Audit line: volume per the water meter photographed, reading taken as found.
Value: 24456.328 m³
